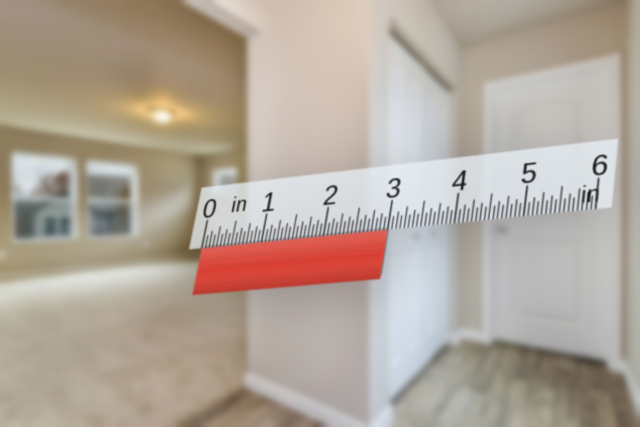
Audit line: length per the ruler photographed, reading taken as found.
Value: 3 in
